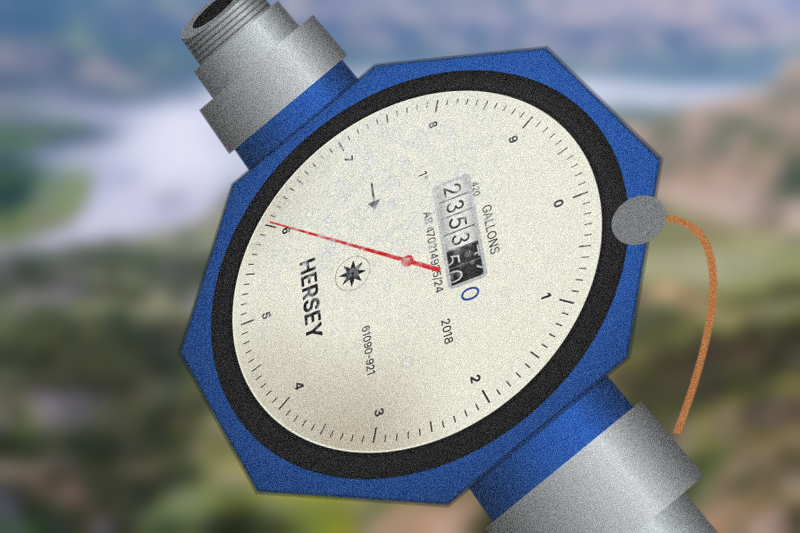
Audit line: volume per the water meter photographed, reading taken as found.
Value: 2353496.0 gal
